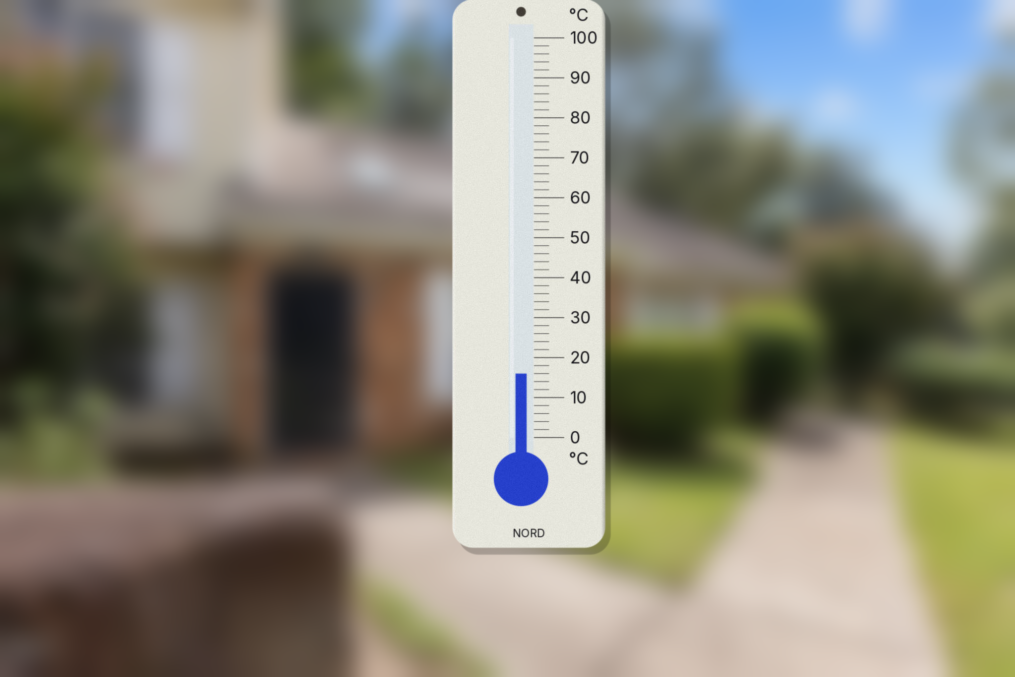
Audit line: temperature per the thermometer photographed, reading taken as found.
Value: 16 °C
